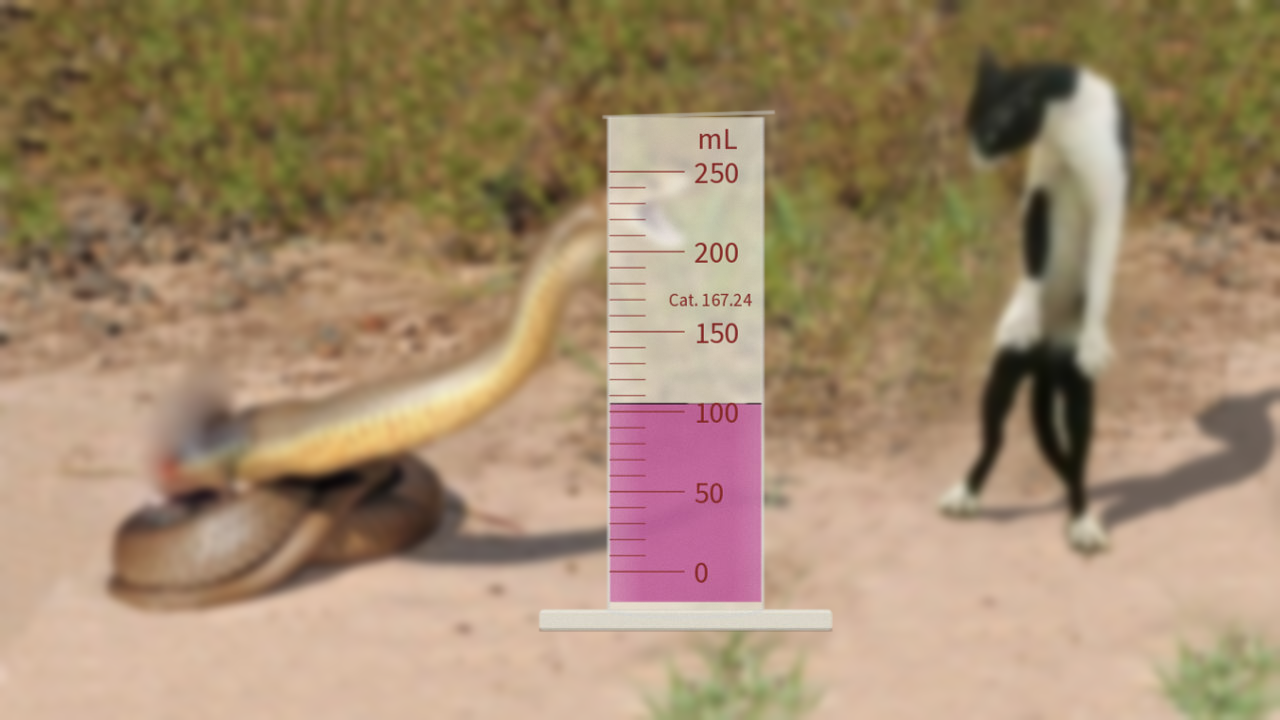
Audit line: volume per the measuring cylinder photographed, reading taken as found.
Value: 105 mL
